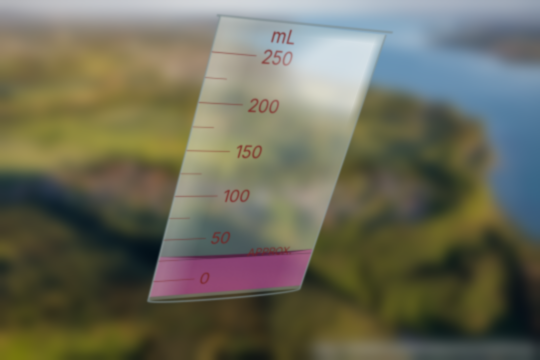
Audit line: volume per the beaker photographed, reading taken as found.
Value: 25 mL
